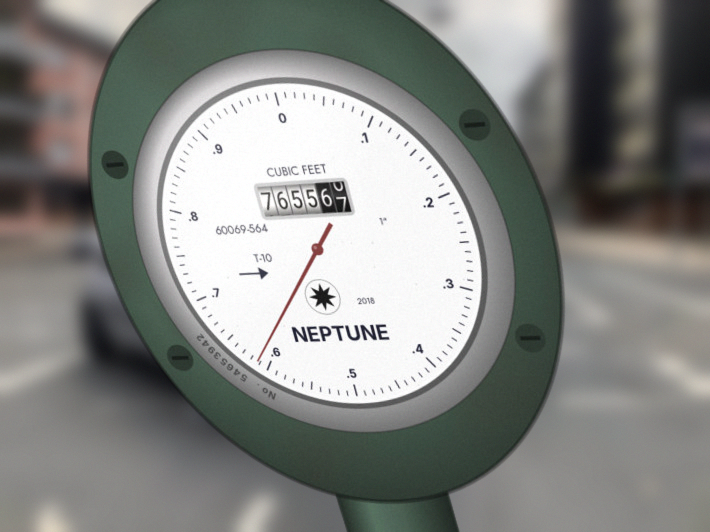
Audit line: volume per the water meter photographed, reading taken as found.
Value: 765566.61 ft³
